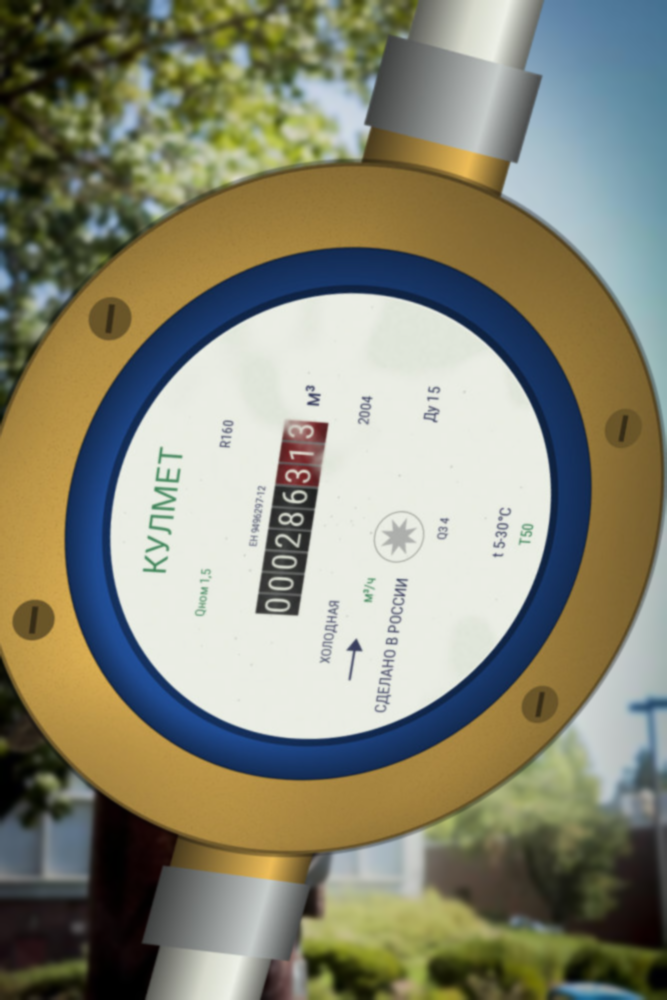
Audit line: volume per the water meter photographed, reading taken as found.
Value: 286.313 m³
